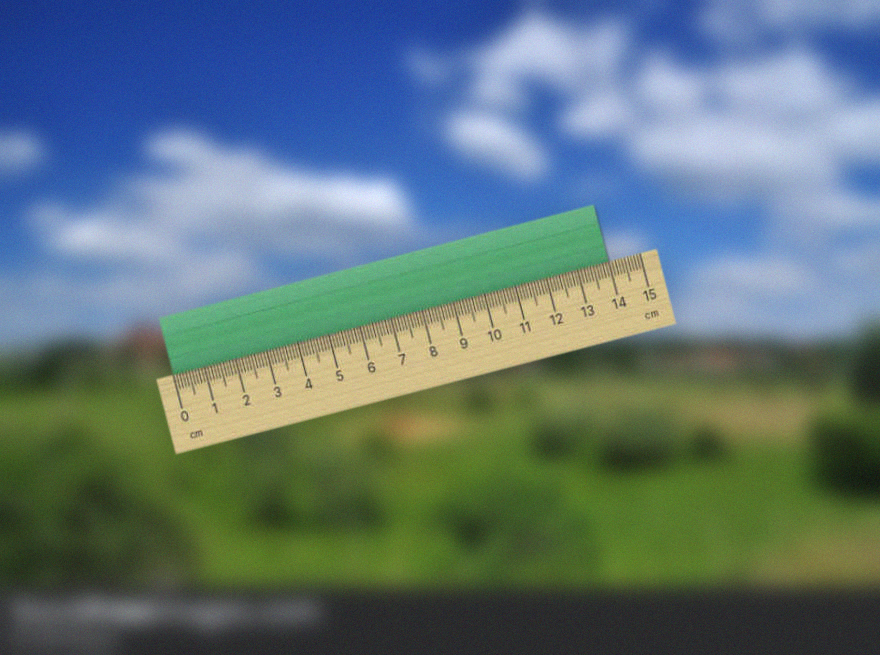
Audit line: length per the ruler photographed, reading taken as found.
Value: 14 cm
